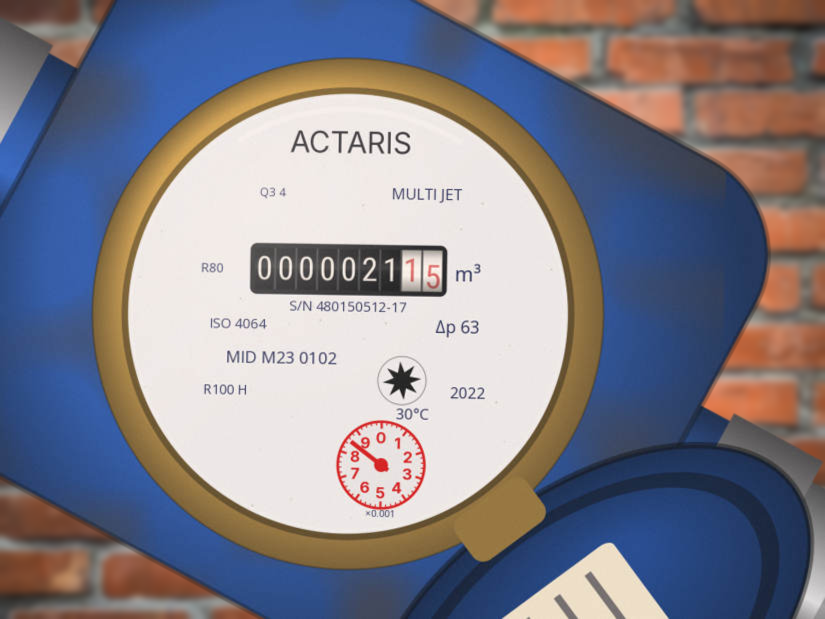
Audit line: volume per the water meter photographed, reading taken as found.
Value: 21.148 m³
